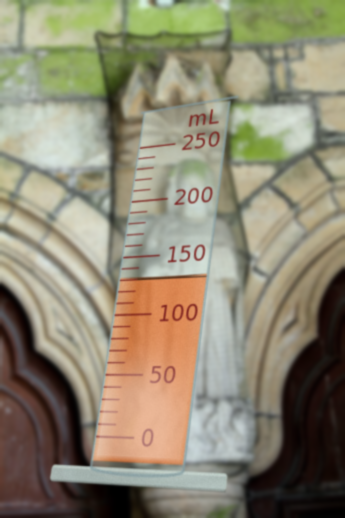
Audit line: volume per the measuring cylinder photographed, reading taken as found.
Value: 130 mL
